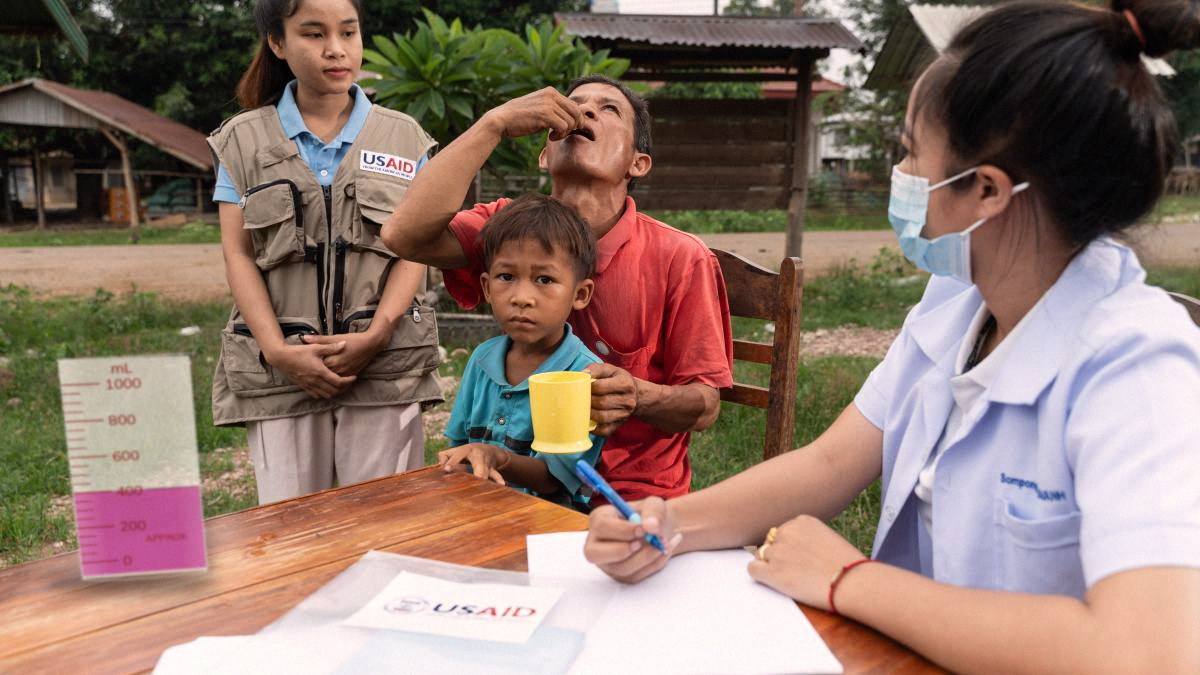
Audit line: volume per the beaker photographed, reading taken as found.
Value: 400 mL
